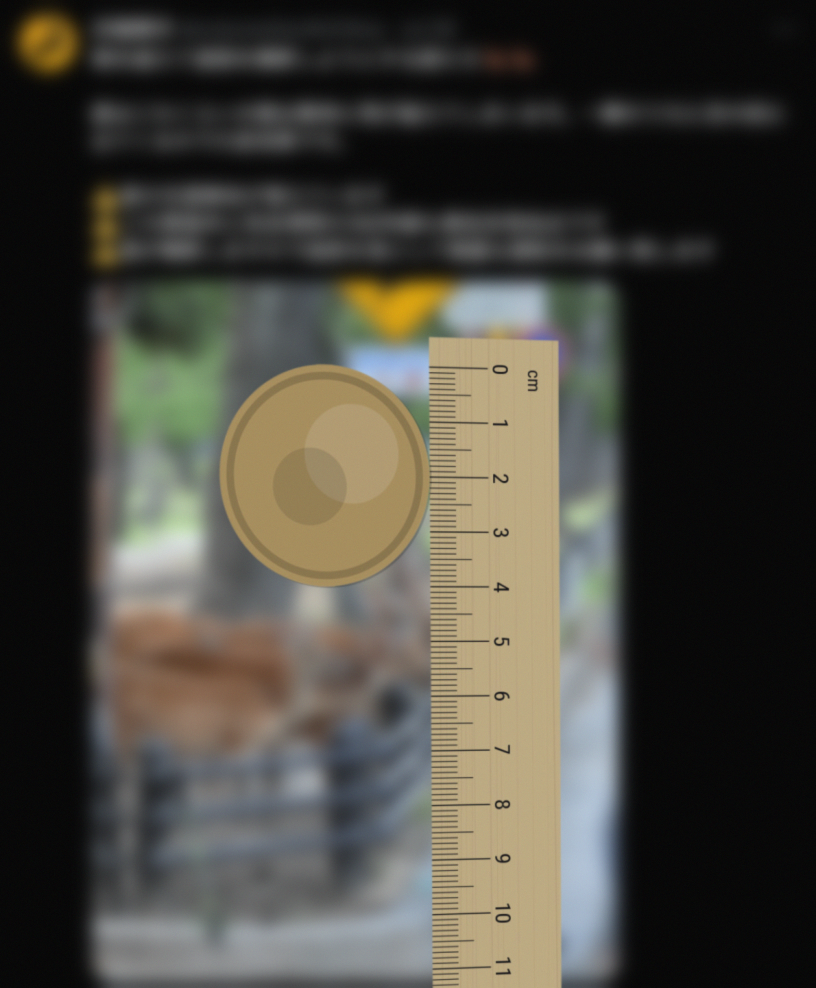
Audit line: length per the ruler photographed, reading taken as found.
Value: 4 cm
